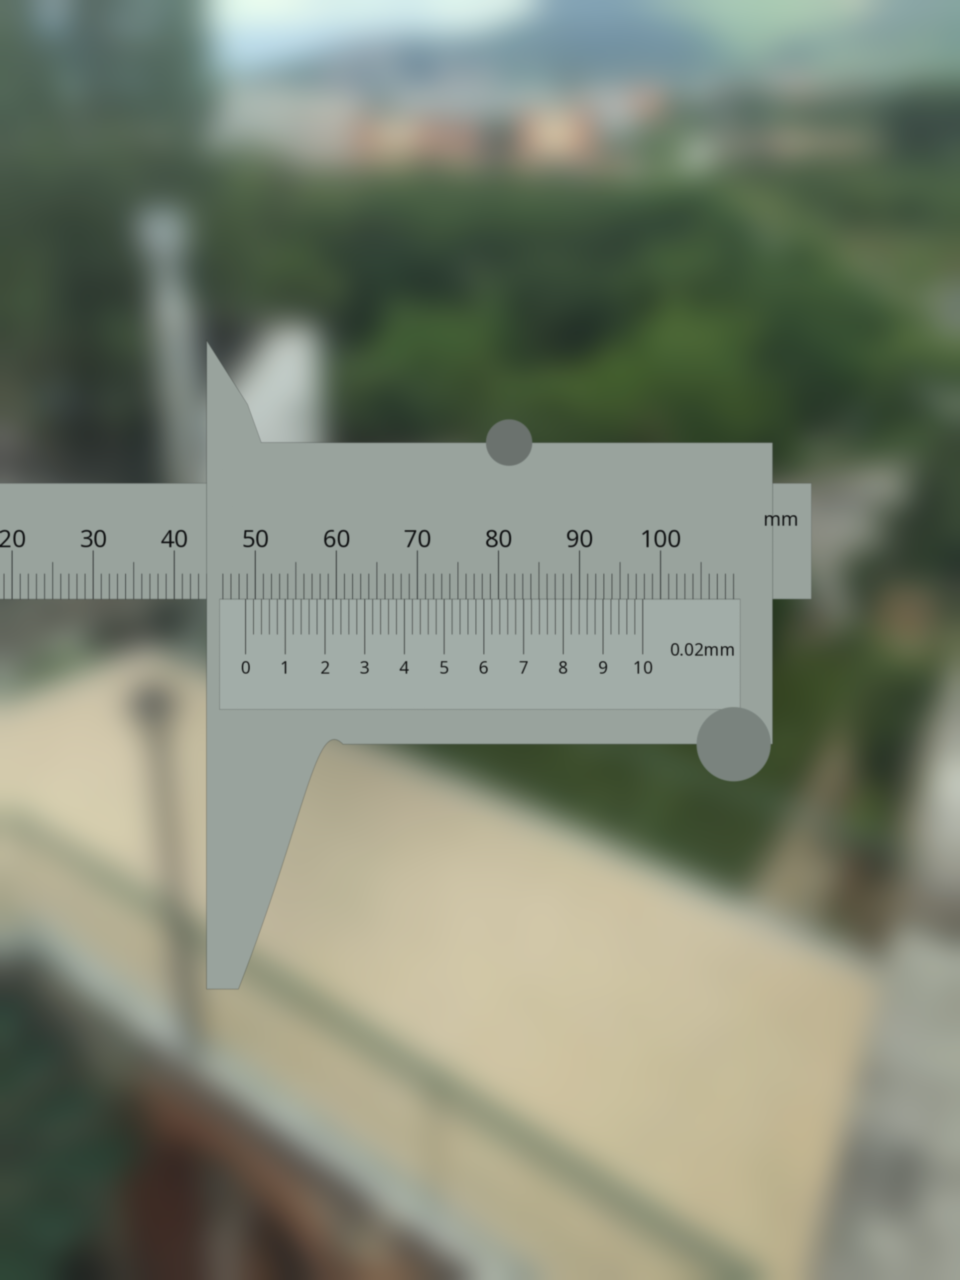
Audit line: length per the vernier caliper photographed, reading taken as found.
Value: 48.8 mm
